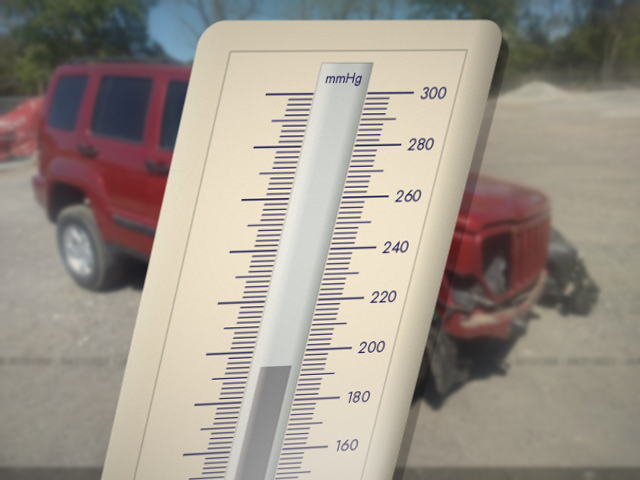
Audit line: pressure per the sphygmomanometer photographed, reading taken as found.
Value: 194 mmHg
